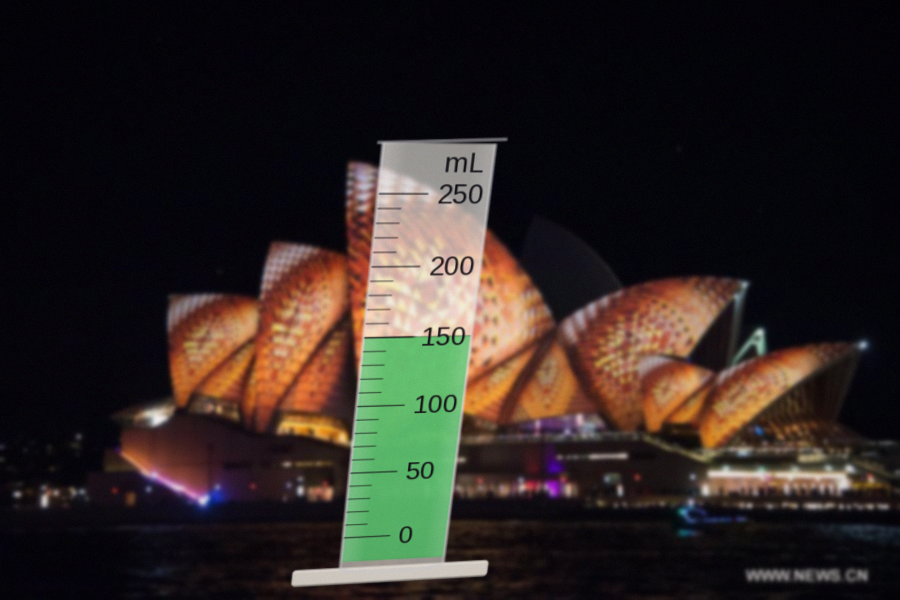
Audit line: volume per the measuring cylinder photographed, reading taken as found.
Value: 150 mL
